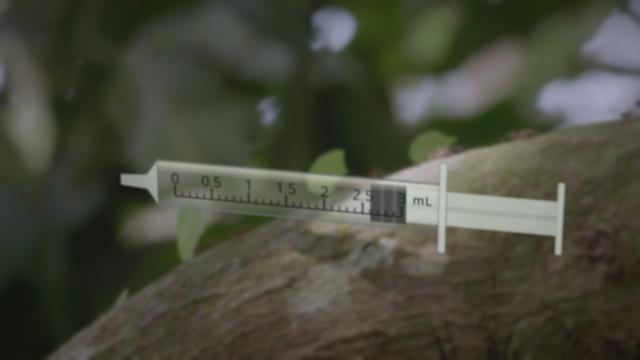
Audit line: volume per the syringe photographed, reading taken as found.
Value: 2.6 mL
